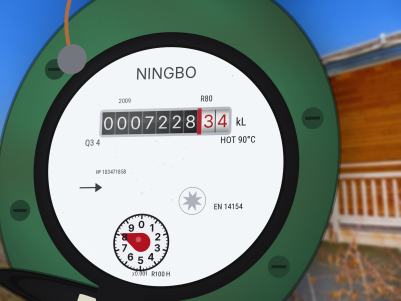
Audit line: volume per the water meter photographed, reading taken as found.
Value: 7228.348 kL
